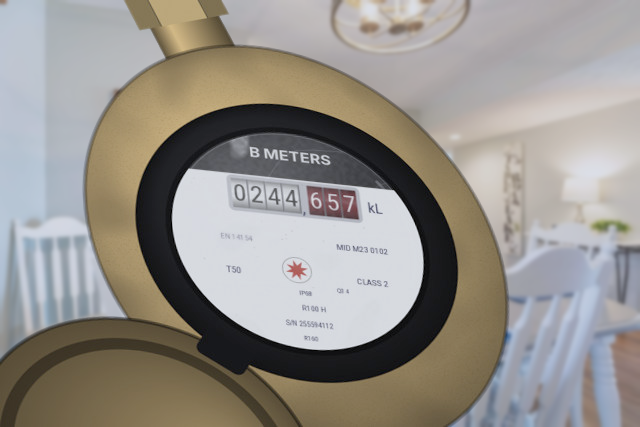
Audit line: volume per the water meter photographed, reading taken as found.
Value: 244.657 kL
